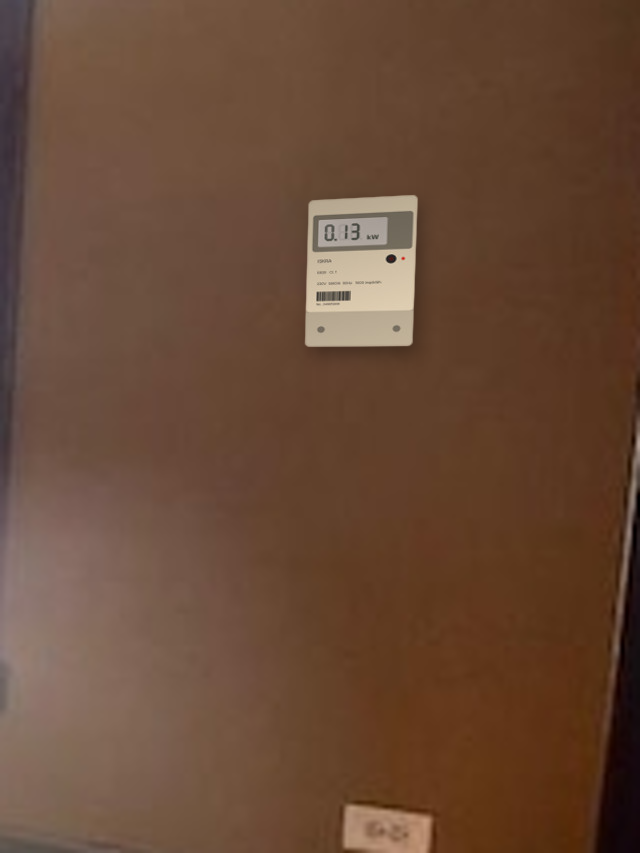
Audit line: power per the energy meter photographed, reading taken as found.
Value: 0.13 kW
